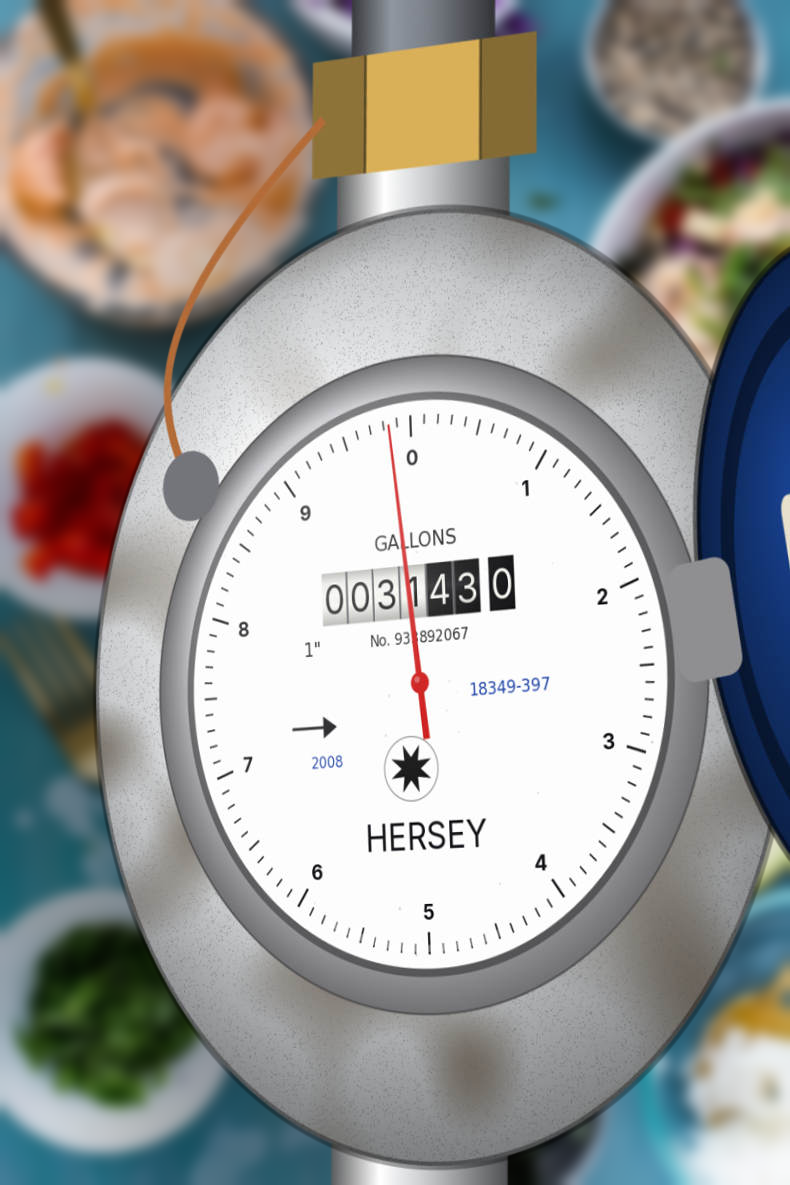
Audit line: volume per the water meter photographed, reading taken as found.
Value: 31429.8 gal
